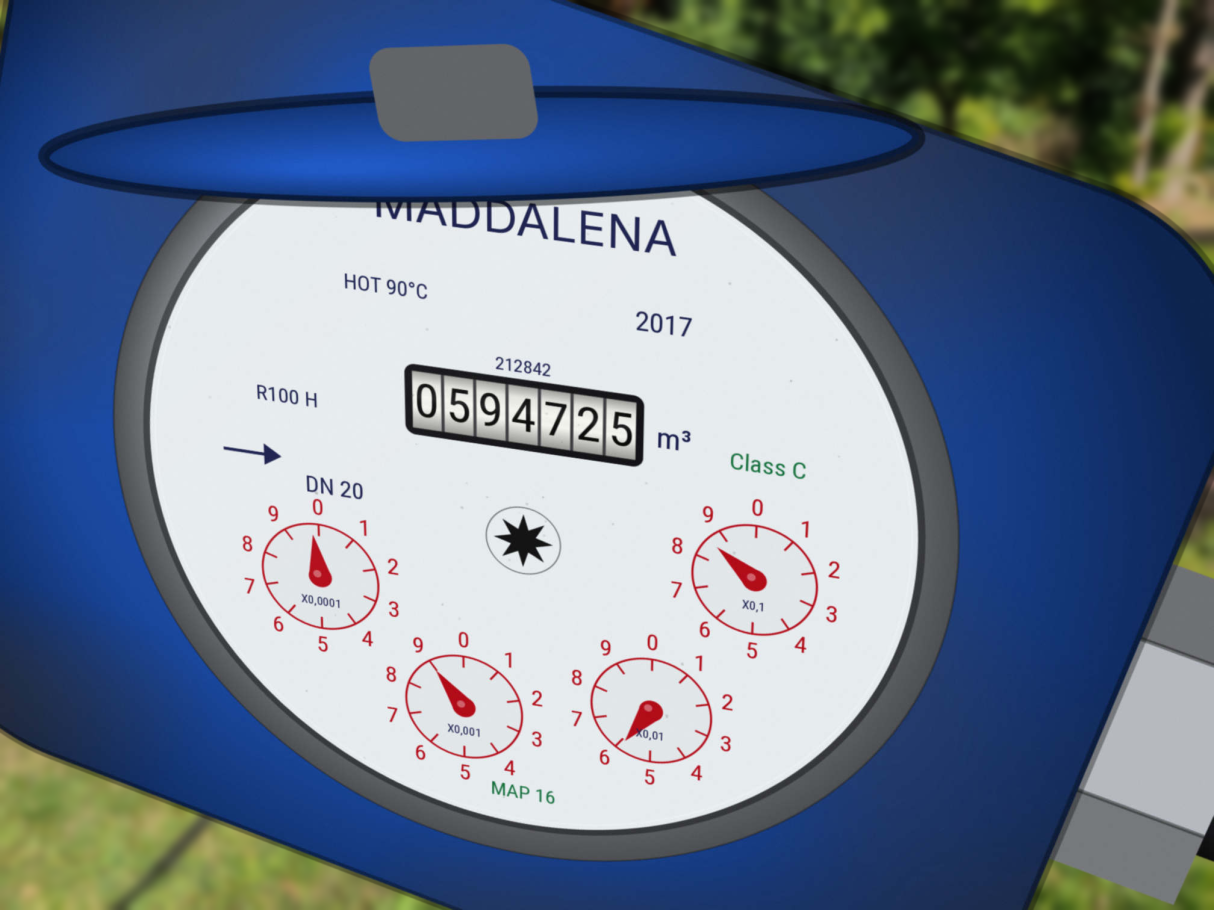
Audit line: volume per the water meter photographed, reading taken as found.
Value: 594725.8589 m³
